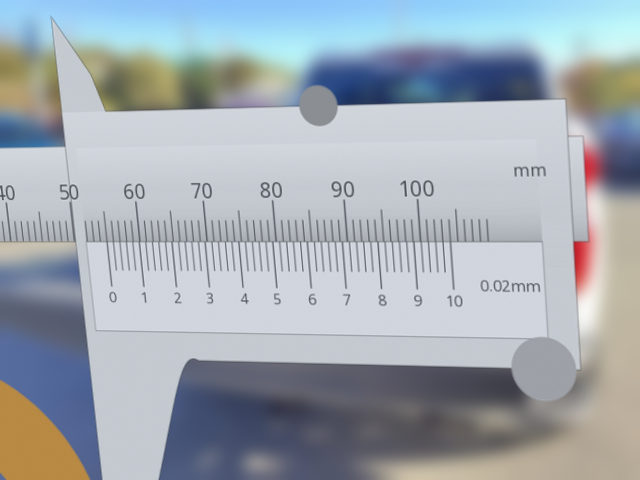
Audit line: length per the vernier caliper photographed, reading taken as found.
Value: 55.0 mm
